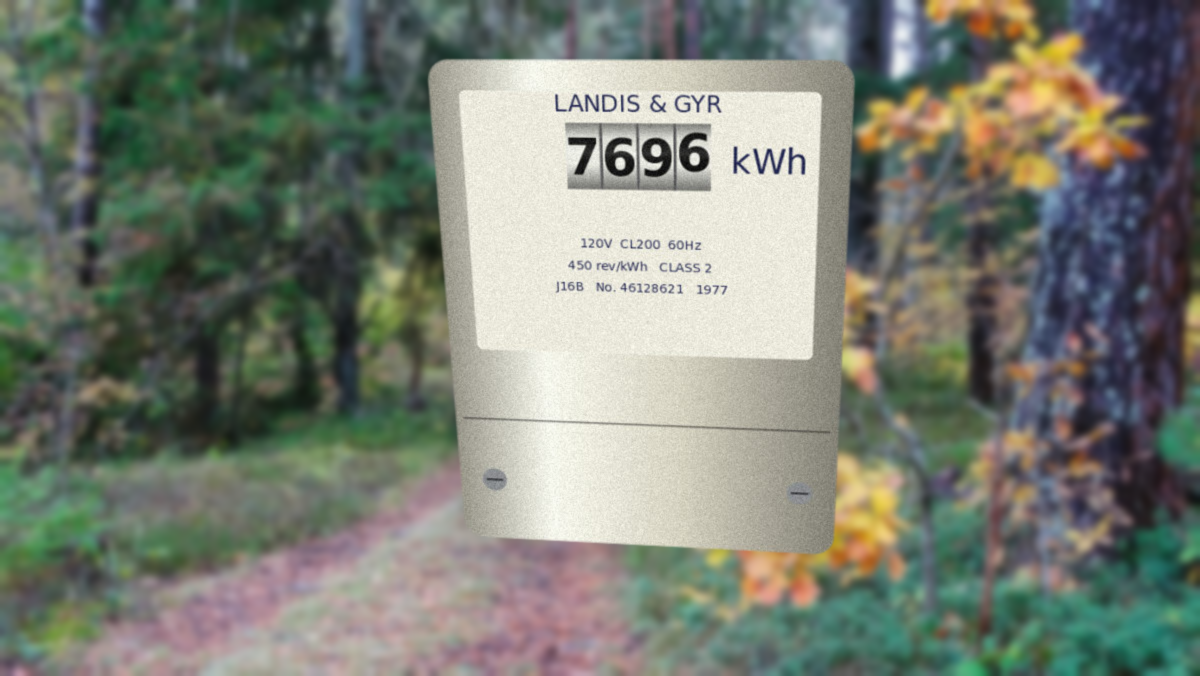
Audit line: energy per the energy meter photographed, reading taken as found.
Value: 7696 kWh
